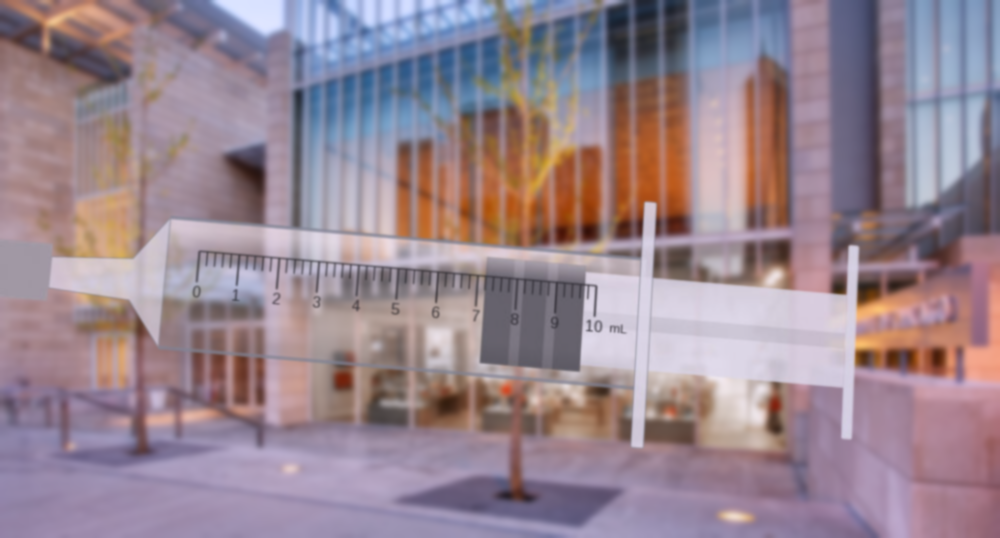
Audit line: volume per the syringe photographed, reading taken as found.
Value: 7.2 mL
